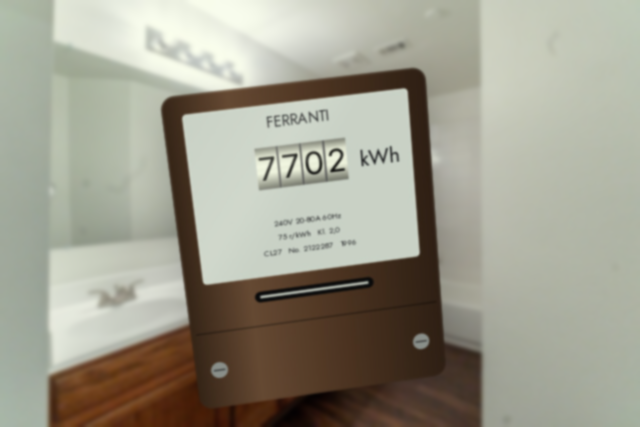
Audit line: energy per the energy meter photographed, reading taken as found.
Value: 7702 kWh
